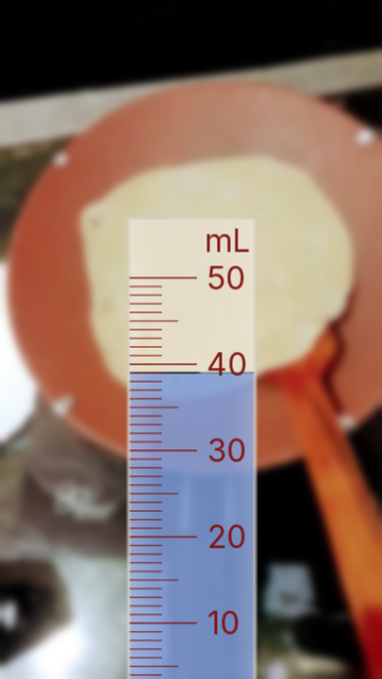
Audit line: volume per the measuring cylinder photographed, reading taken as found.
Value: 39 mL
